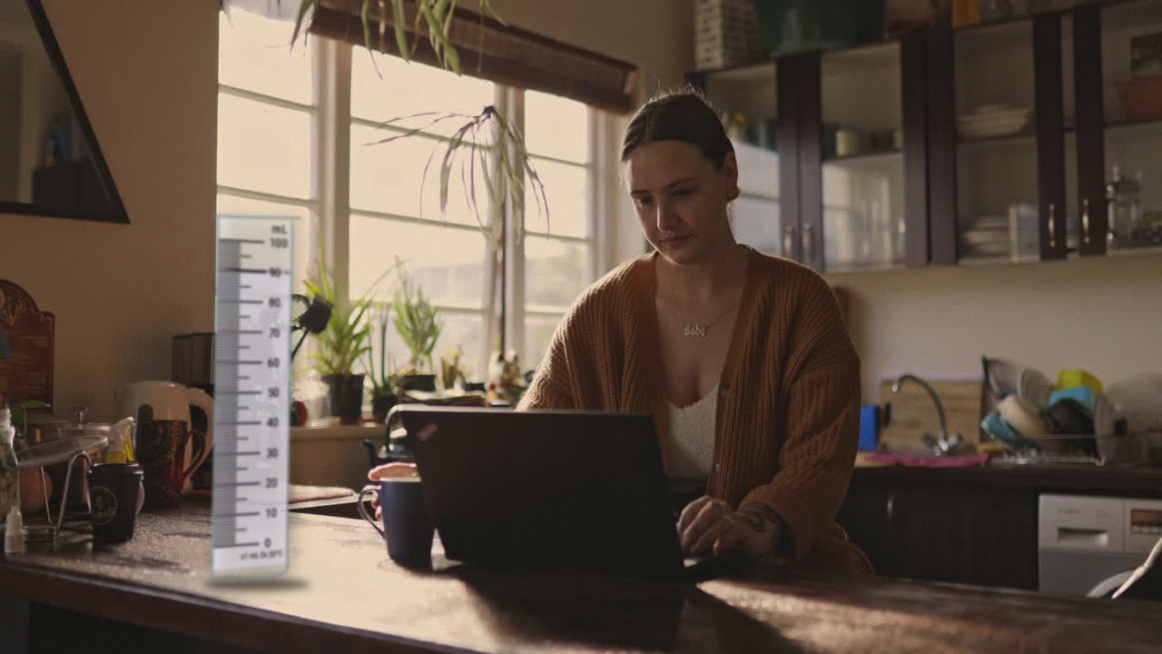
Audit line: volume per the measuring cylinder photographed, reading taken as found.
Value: 90 mL
